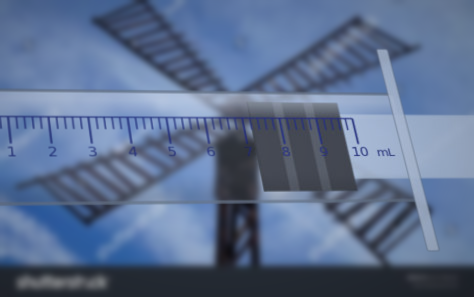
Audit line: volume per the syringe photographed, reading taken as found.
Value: 7.2 mL
